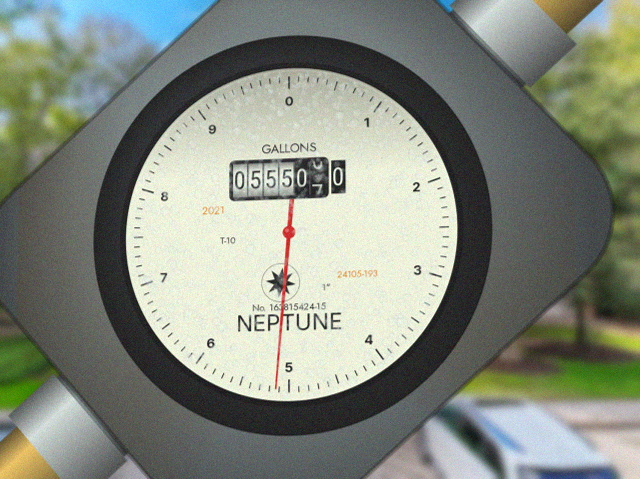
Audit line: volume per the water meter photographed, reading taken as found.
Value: 555065.1 gal
